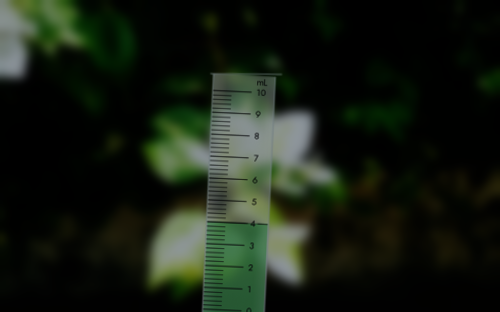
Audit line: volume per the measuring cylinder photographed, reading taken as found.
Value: 4 mL
